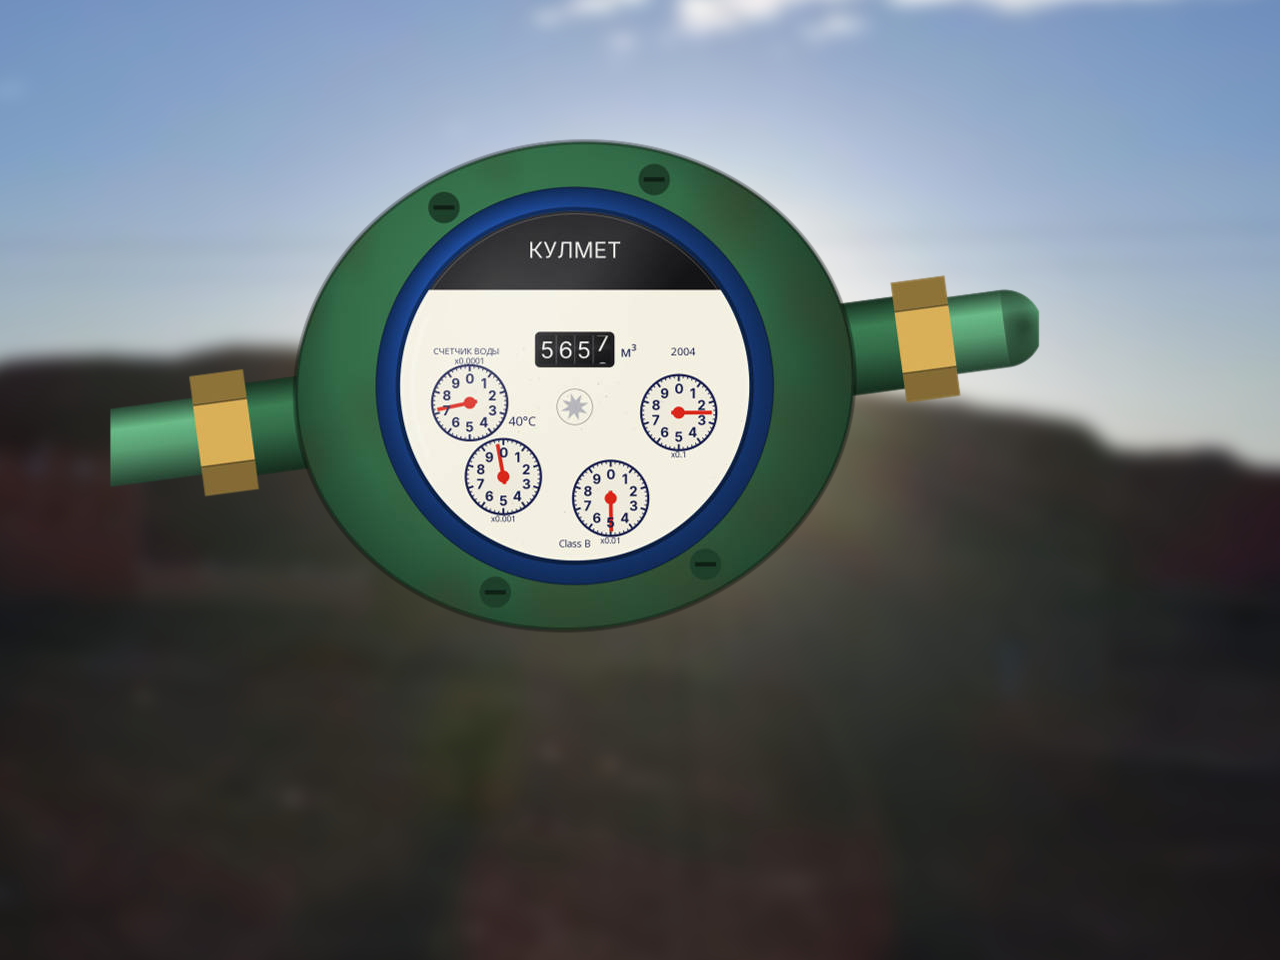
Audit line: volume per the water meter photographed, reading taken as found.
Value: 5657.2497 m³
